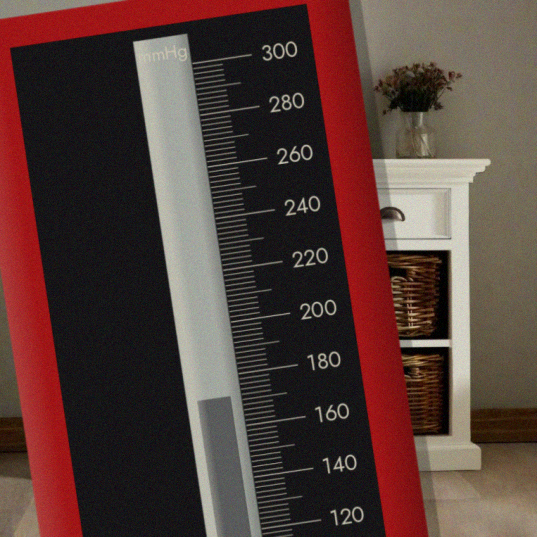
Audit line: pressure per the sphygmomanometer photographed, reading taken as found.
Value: 172 mmHg
